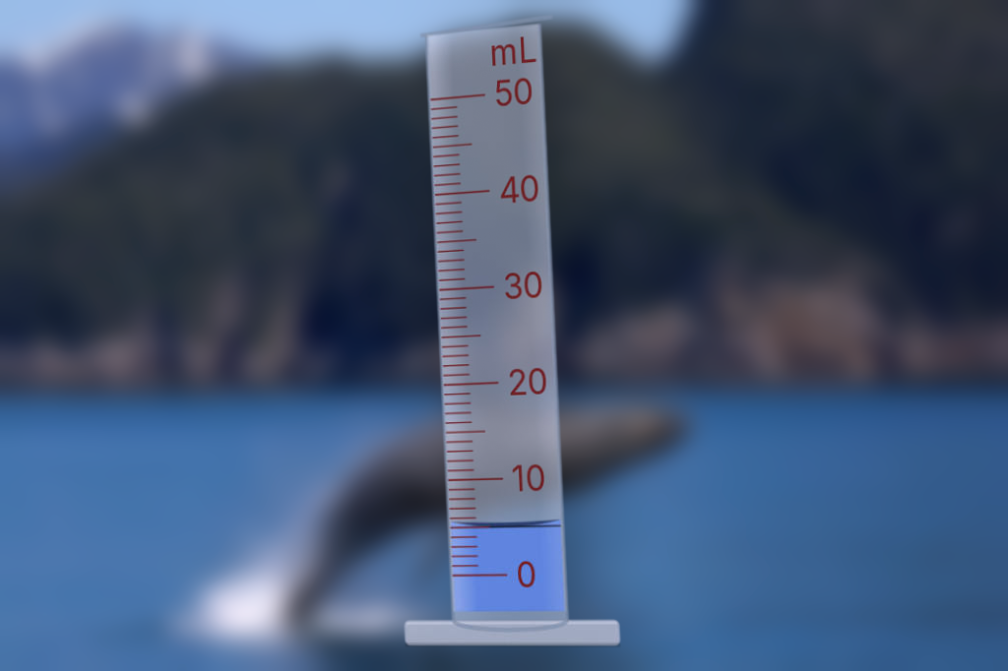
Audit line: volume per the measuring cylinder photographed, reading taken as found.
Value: 5 mL
